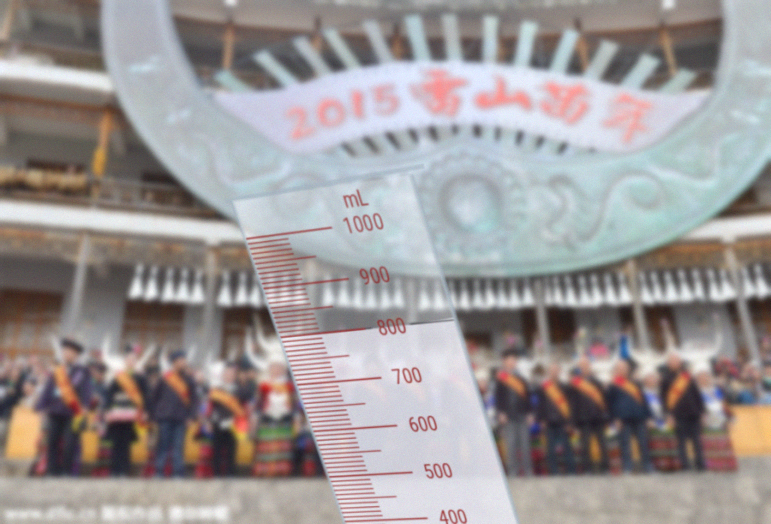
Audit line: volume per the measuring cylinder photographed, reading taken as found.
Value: 800 mL
